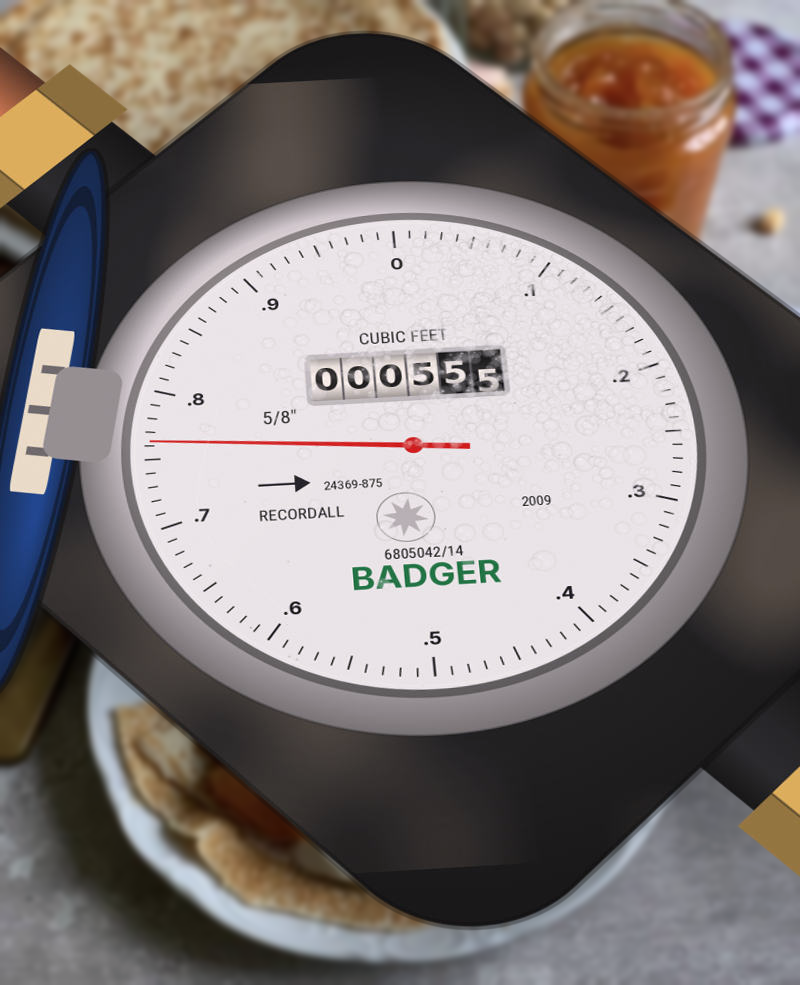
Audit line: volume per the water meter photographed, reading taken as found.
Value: 554.76 ft³
